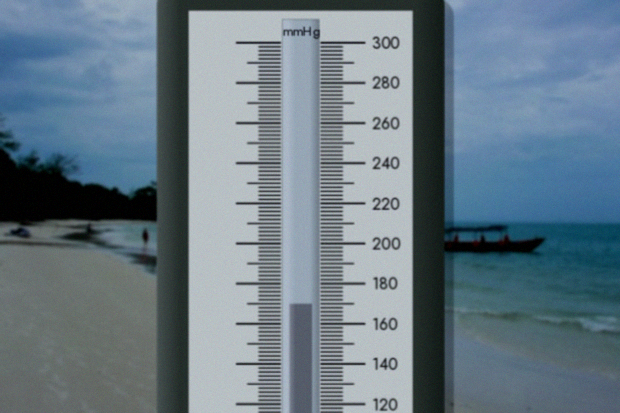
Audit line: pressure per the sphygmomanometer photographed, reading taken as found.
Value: 170 mmHg
